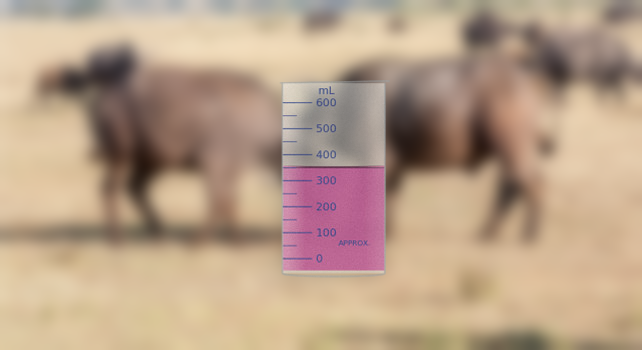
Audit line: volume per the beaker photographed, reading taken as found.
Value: 350 mL
